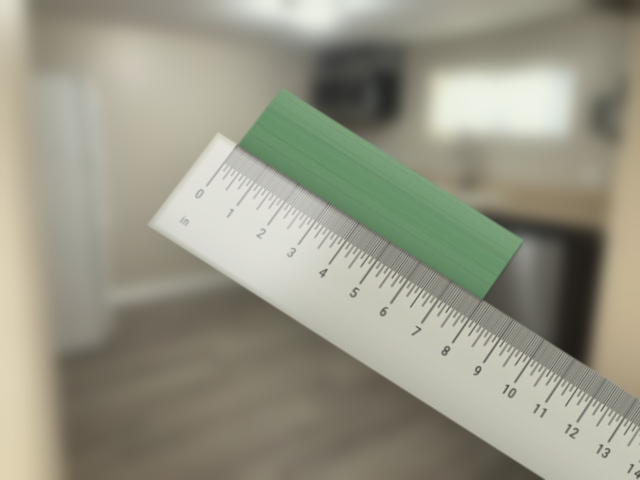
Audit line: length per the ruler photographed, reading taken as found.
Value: 8 in
